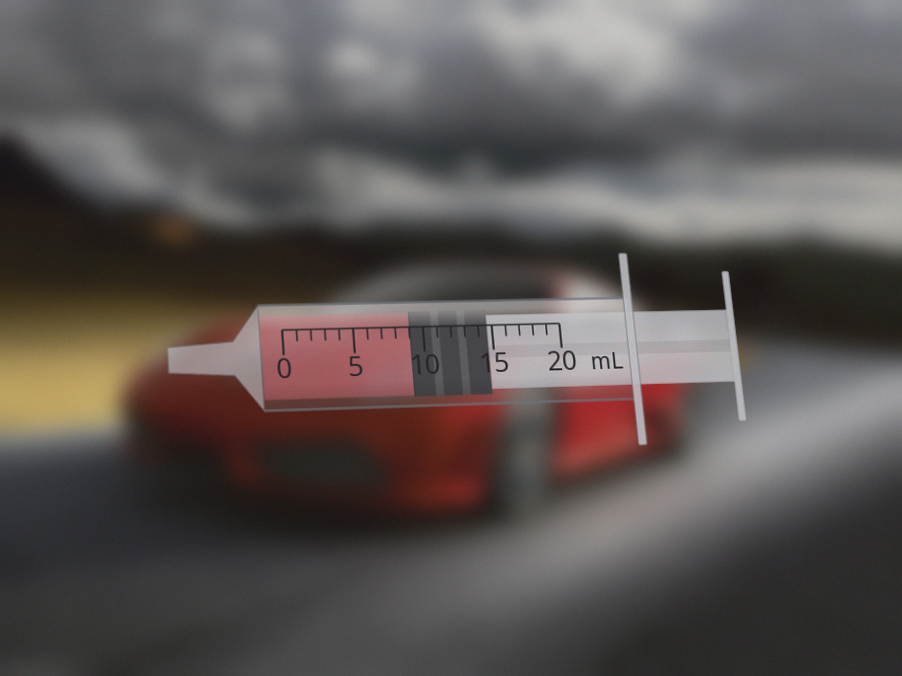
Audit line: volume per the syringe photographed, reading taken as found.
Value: 9 mL
